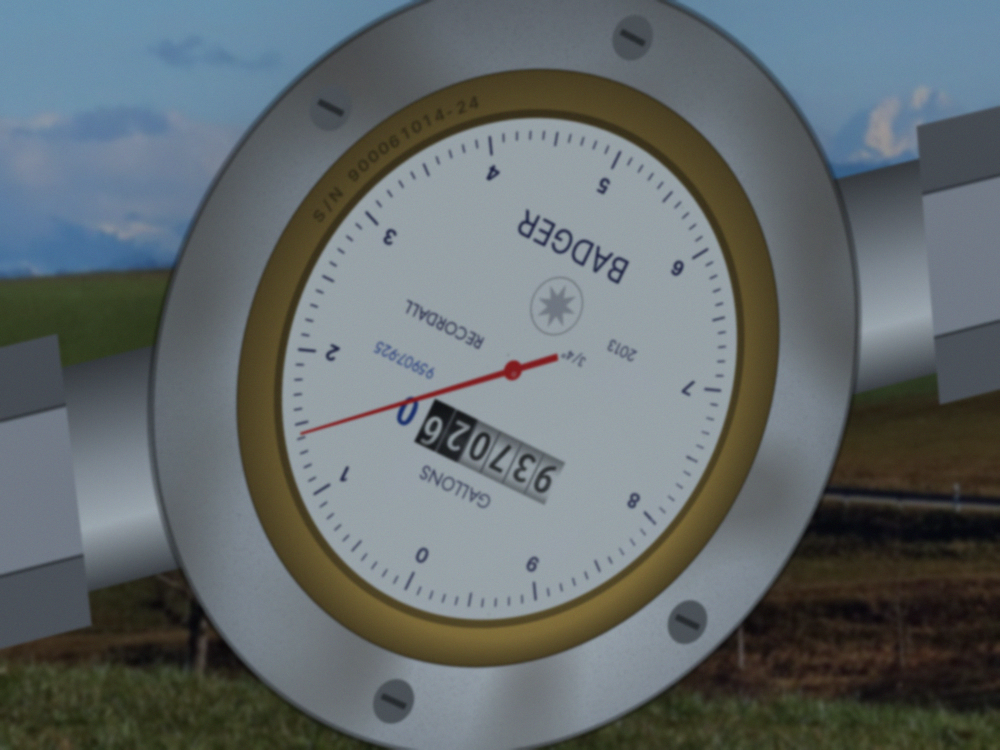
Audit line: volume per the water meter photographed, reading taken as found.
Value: 9370261.4 gal
